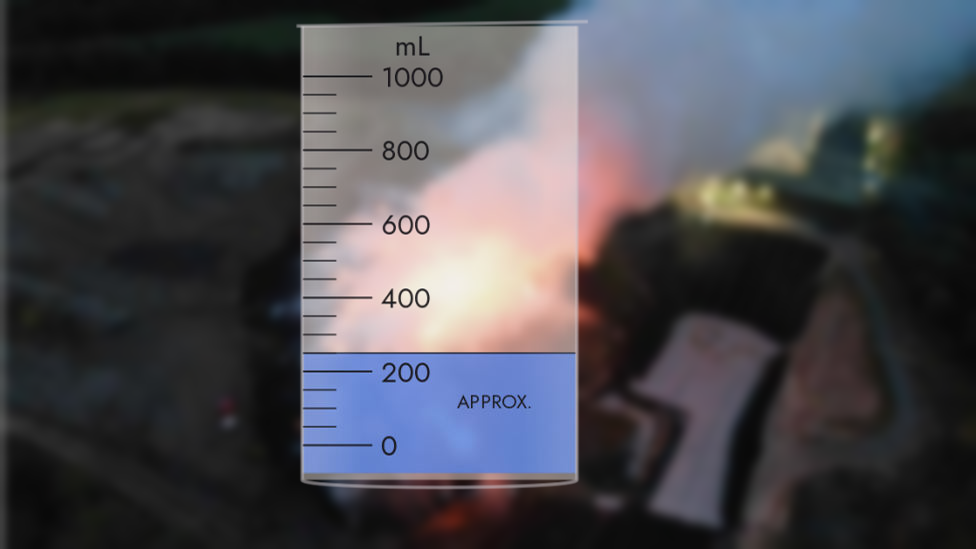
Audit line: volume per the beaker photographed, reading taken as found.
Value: 250 mL
